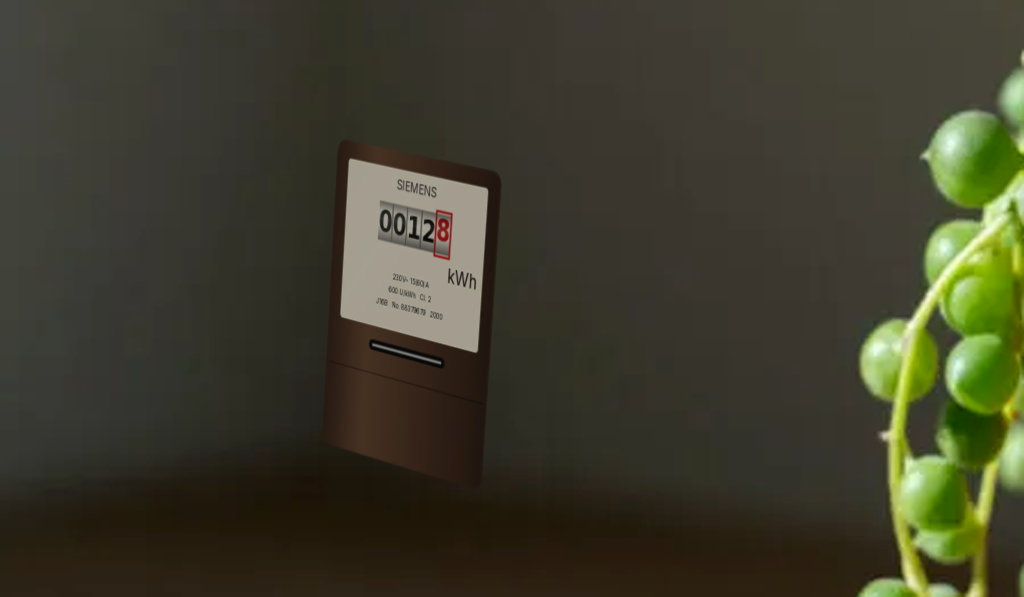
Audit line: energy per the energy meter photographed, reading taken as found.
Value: 12.8 kWh
